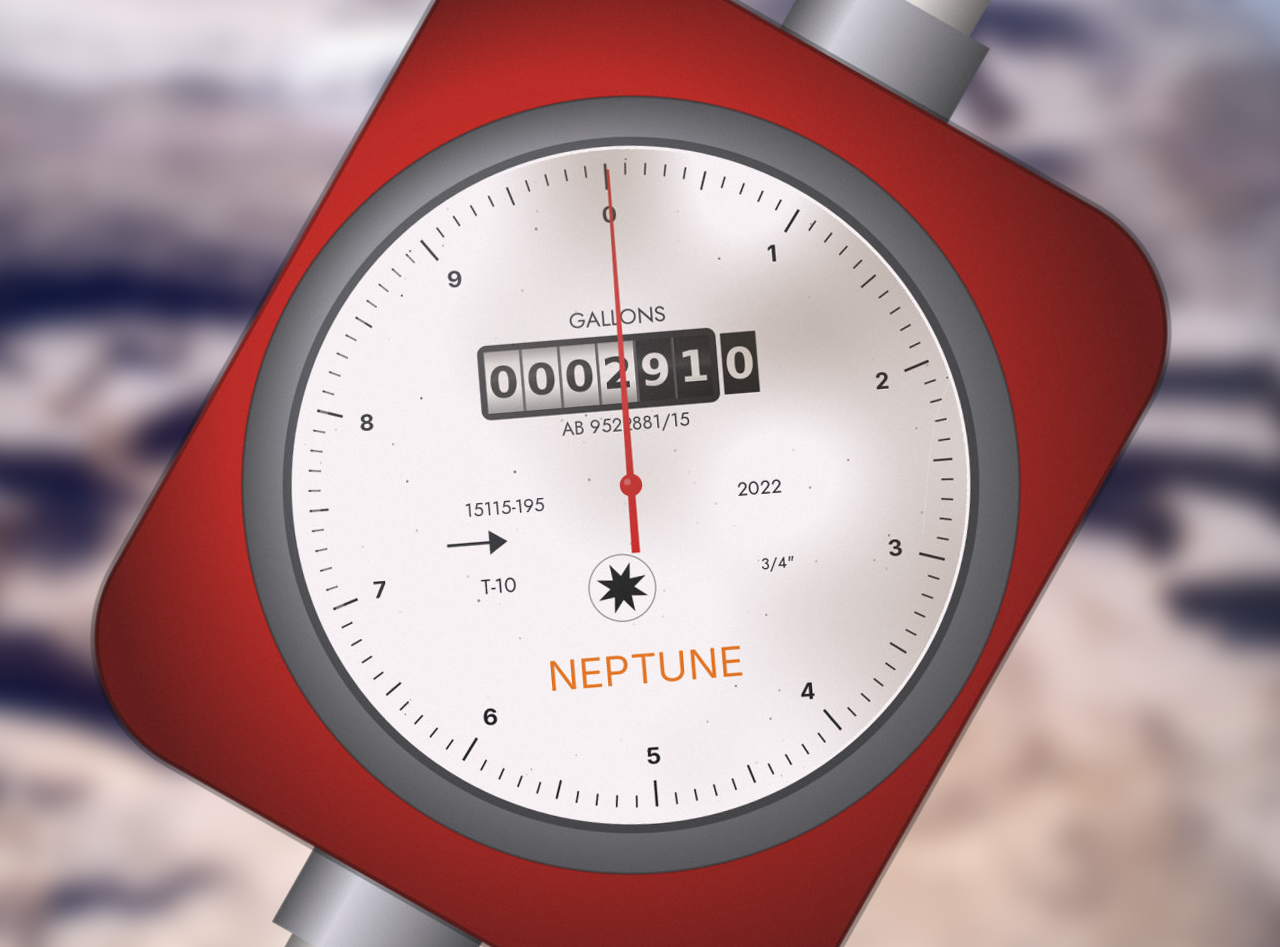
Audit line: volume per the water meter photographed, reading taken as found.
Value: 2910.0 gal
